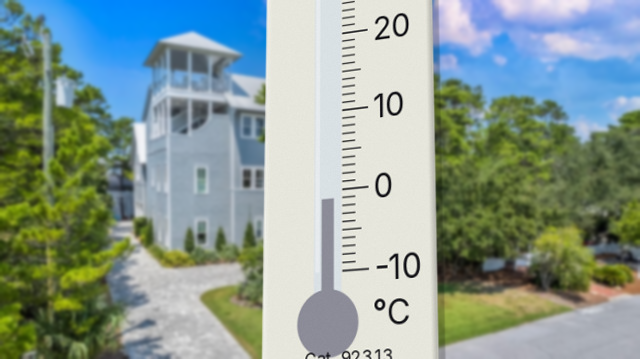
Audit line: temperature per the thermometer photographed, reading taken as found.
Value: -1 °C
